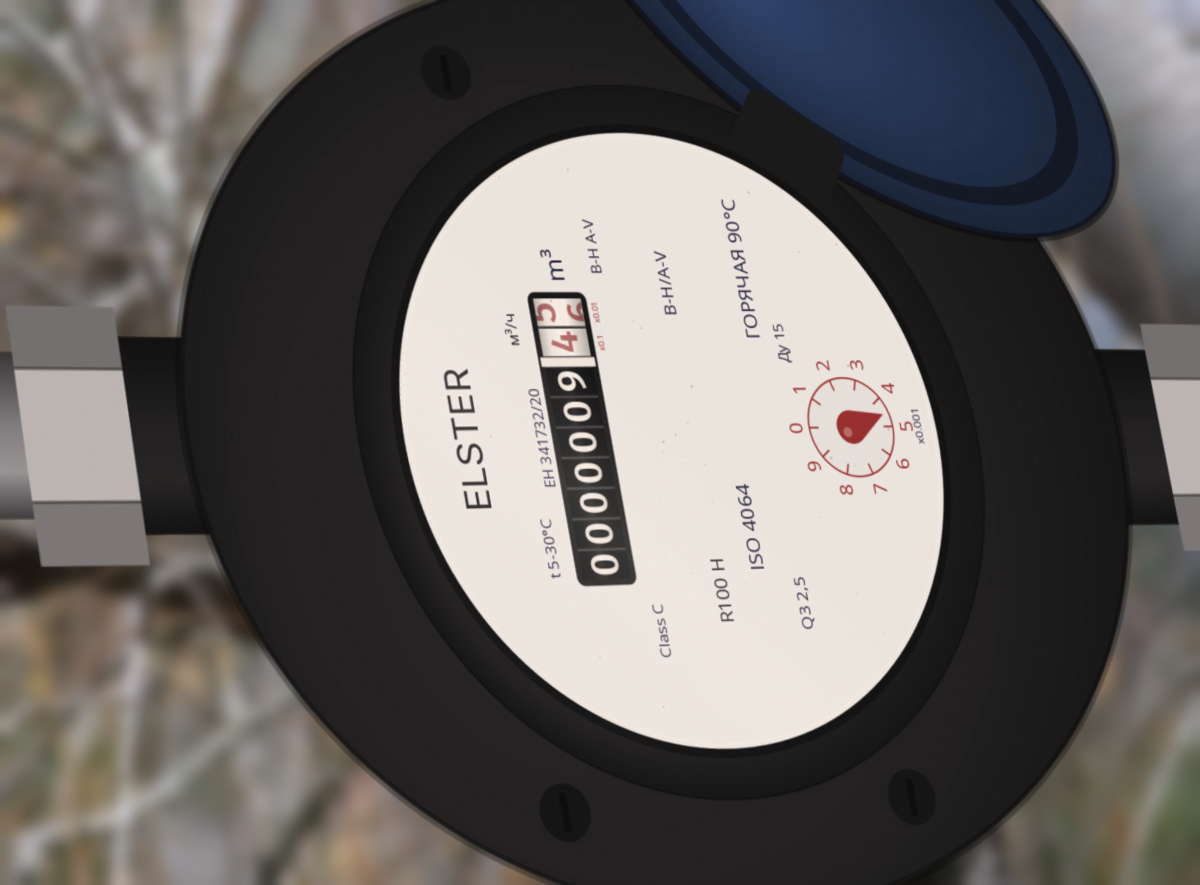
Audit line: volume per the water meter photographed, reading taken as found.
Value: 9.454 m³
